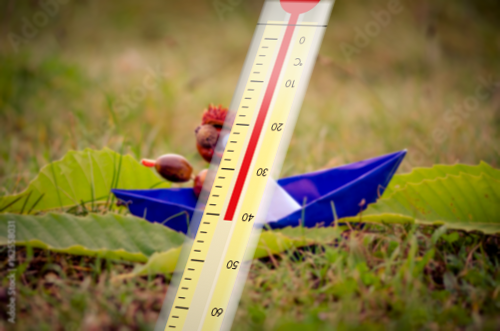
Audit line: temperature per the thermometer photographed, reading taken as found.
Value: 41 °C
